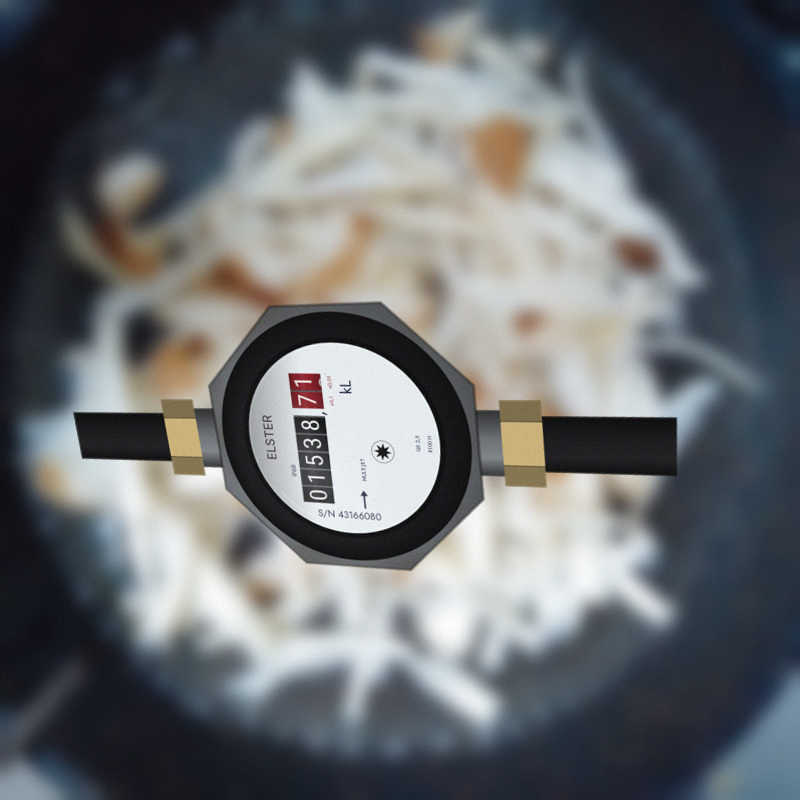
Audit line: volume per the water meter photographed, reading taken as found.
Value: 1538.71 kL
